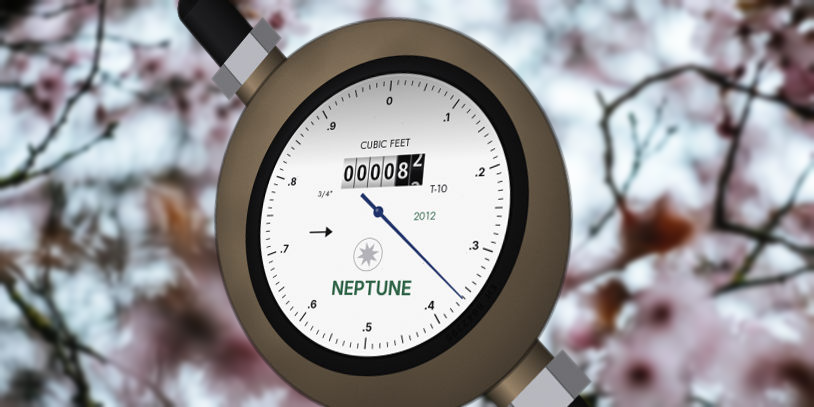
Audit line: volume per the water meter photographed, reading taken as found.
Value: 82.36 ft³
